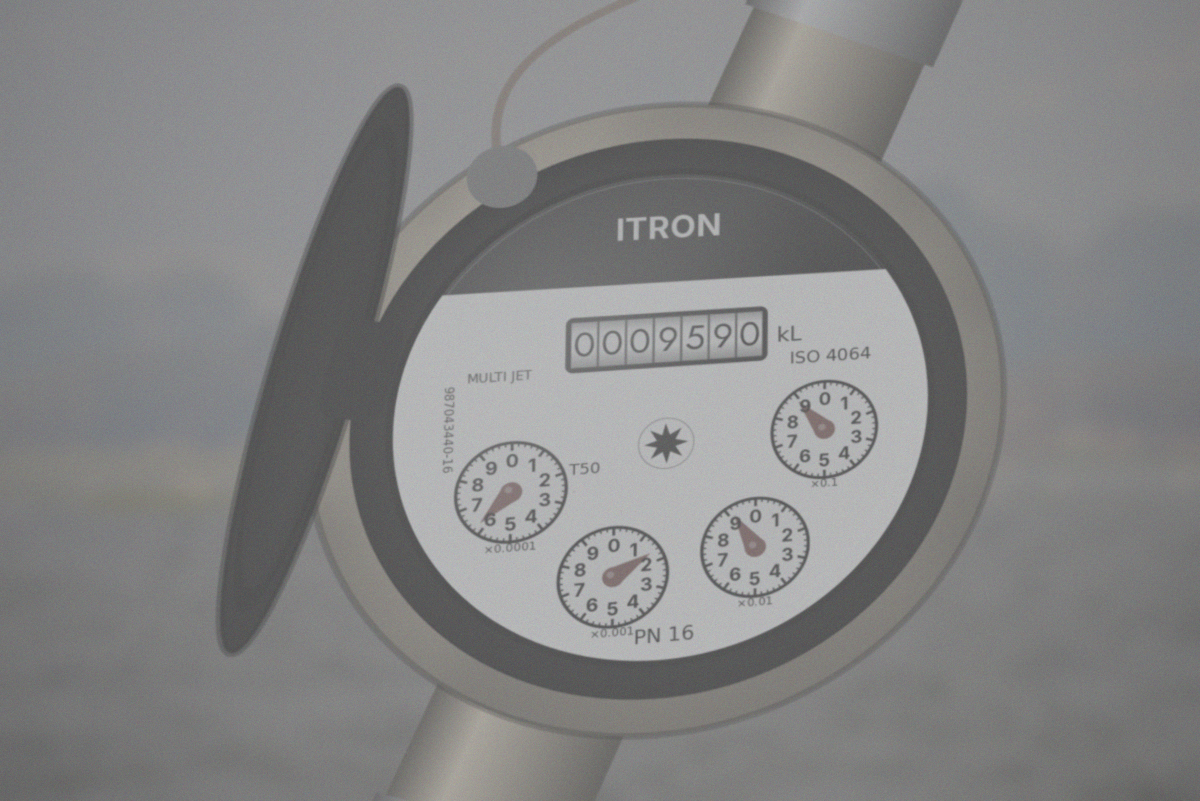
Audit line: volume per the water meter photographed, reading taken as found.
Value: 9590.8916 kL
